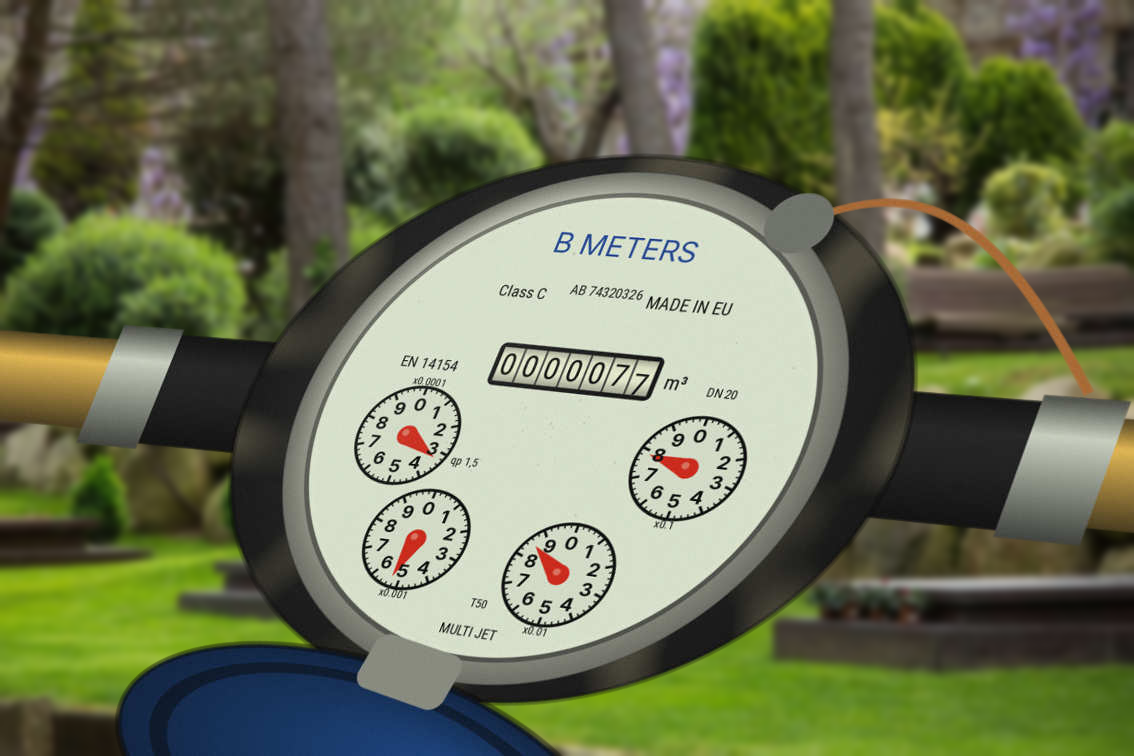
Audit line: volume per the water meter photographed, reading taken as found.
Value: 76.7853 m³
